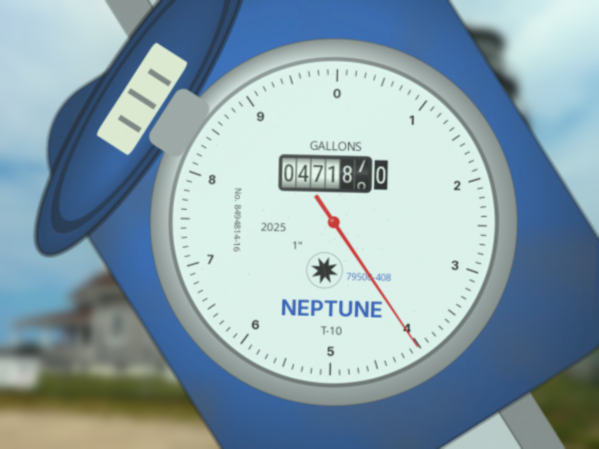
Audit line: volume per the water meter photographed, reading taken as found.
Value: 471874.0 gal
